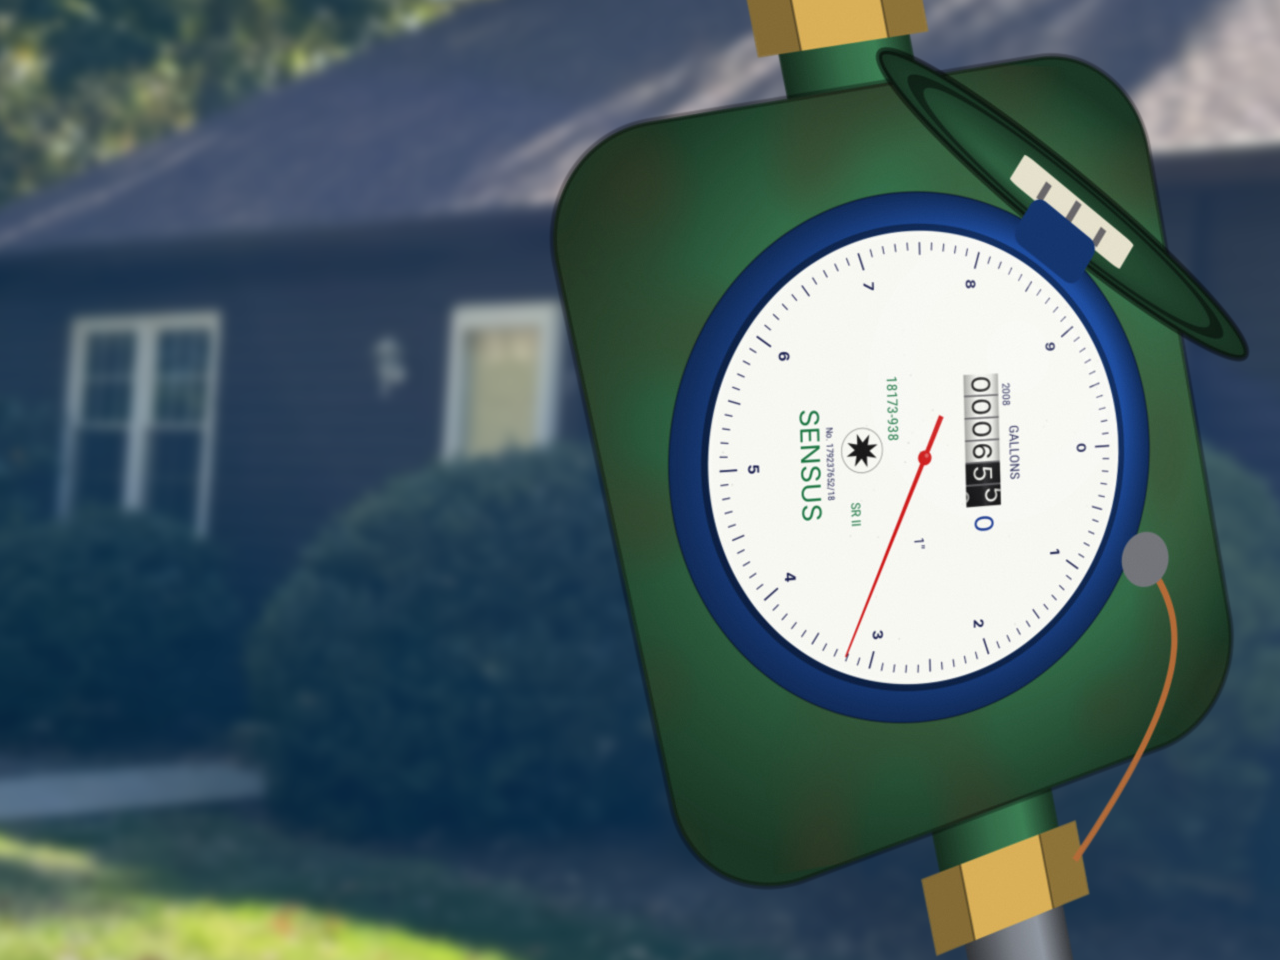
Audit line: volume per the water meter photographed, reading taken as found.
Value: 6553.2 gal
